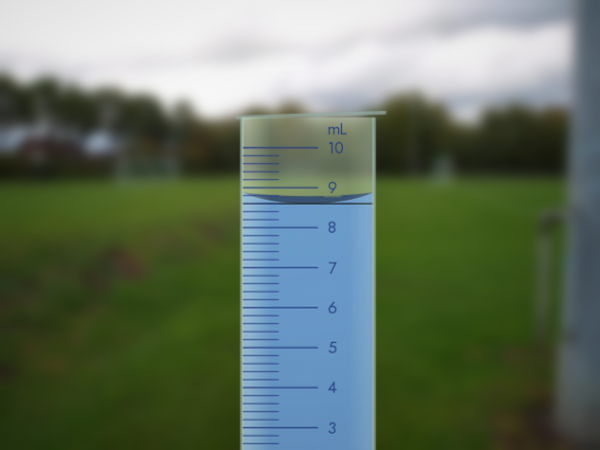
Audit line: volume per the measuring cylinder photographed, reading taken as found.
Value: 8.6 mL
